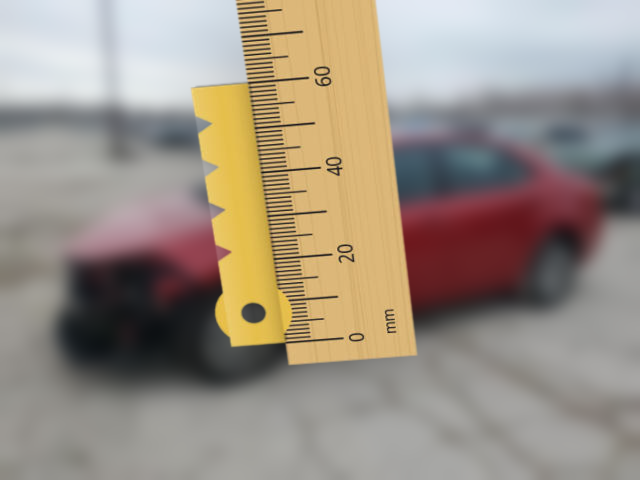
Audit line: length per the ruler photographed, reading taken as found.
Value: 60 mm
